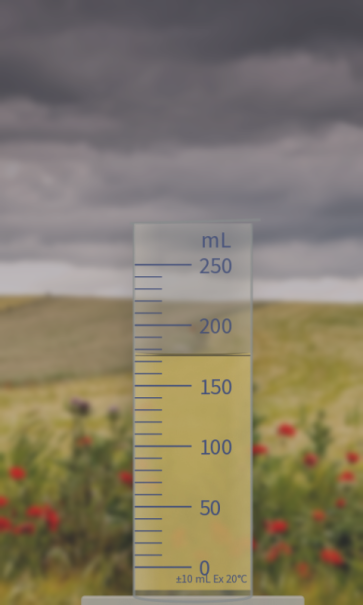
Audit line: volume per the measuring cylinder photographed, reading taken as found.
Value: 175 mL
